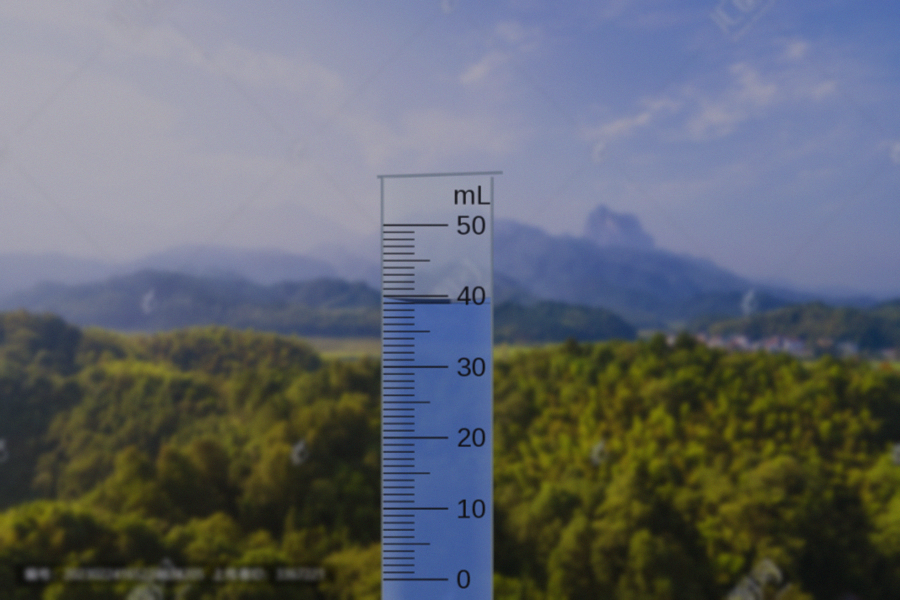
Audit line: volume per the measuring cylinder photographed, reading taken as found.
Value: 39 mL
